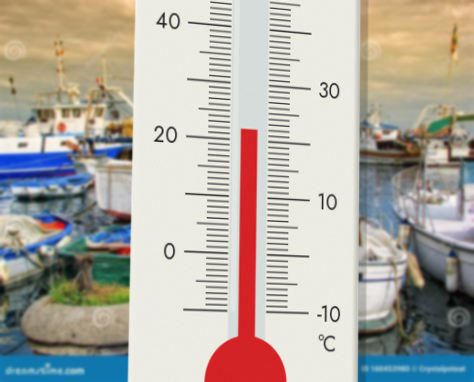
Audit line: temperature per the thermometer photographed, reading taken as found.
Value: 22 °C
